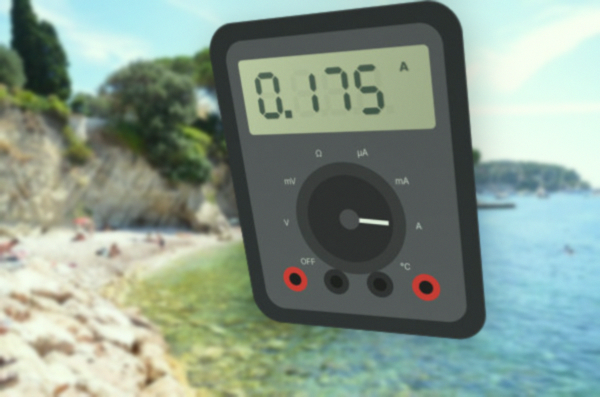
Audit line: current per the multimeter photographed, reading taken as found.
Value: 0.175 A
